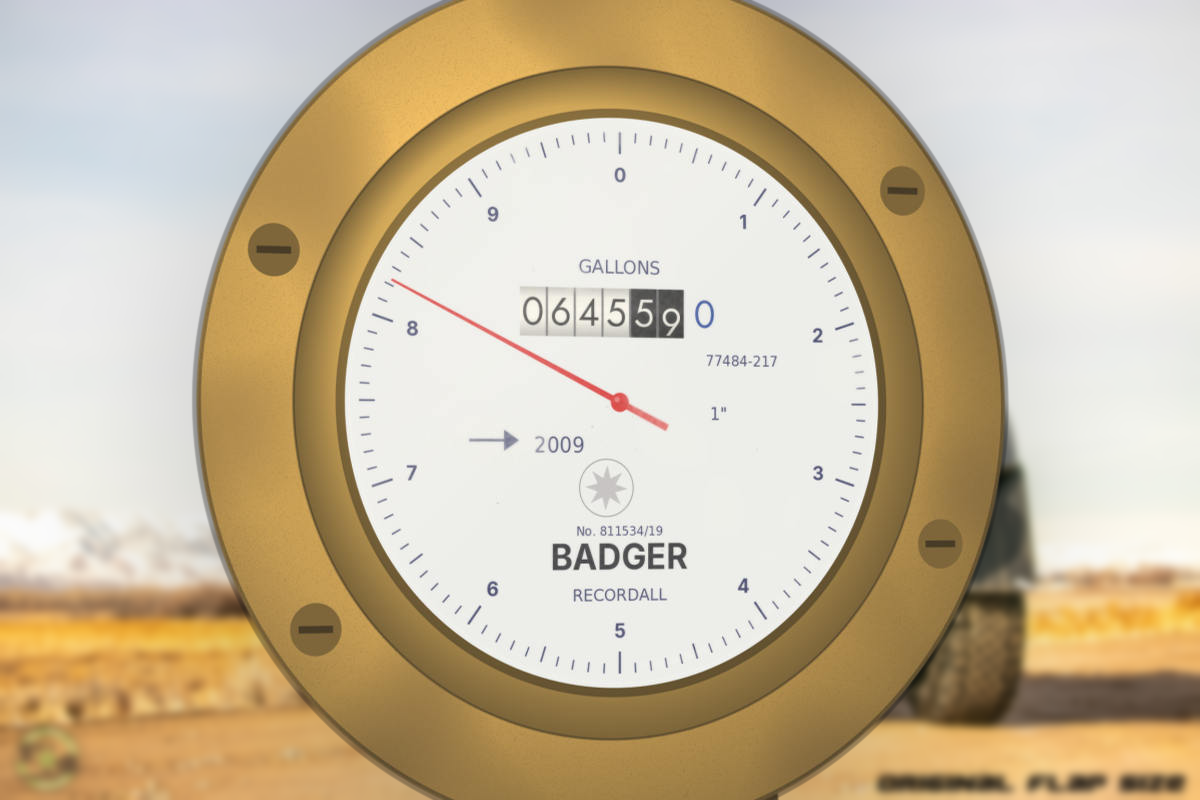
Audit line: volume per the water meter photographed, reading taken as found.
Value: 645588.2 gal
